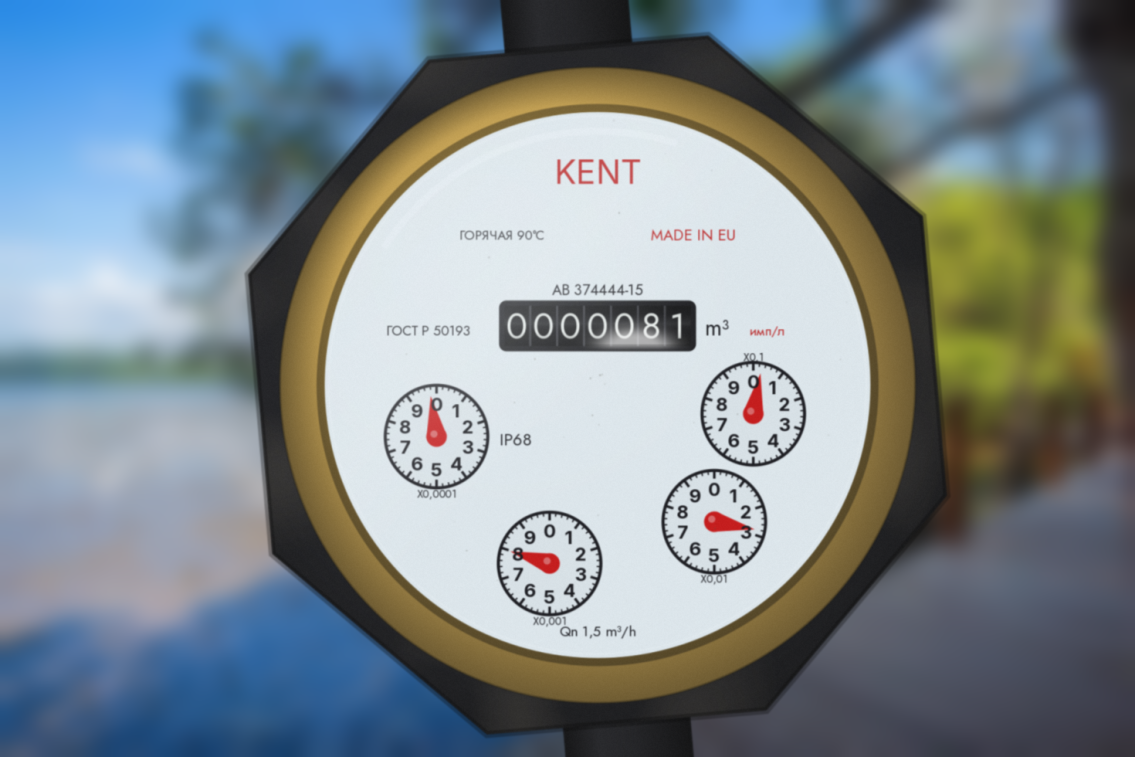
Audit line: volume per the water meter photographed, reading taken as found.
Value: 81.0279 m³
